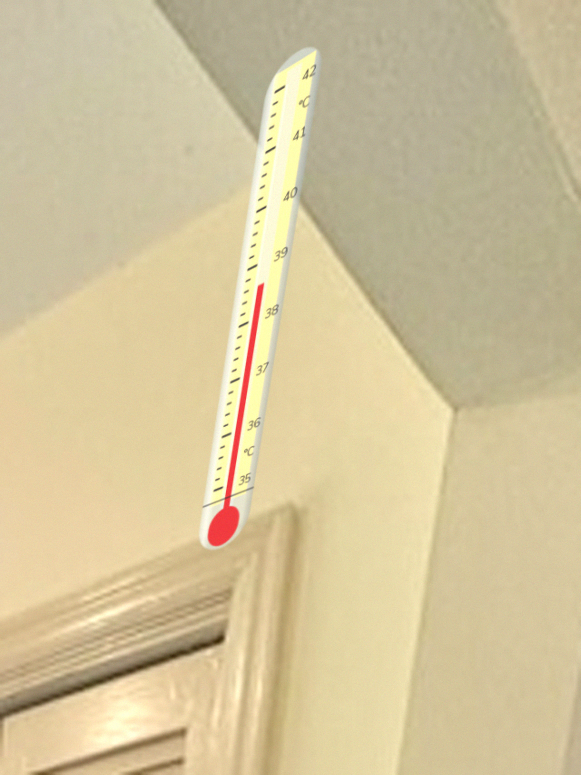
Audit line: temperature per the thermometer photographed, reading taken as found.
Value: 38.6 °C
